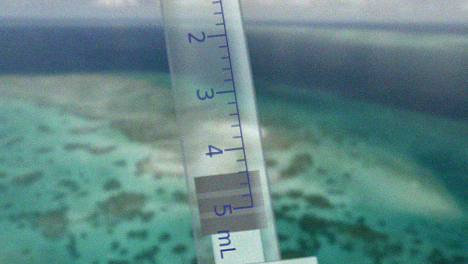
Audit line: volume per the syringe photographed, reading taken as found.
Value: 4.4 mL
